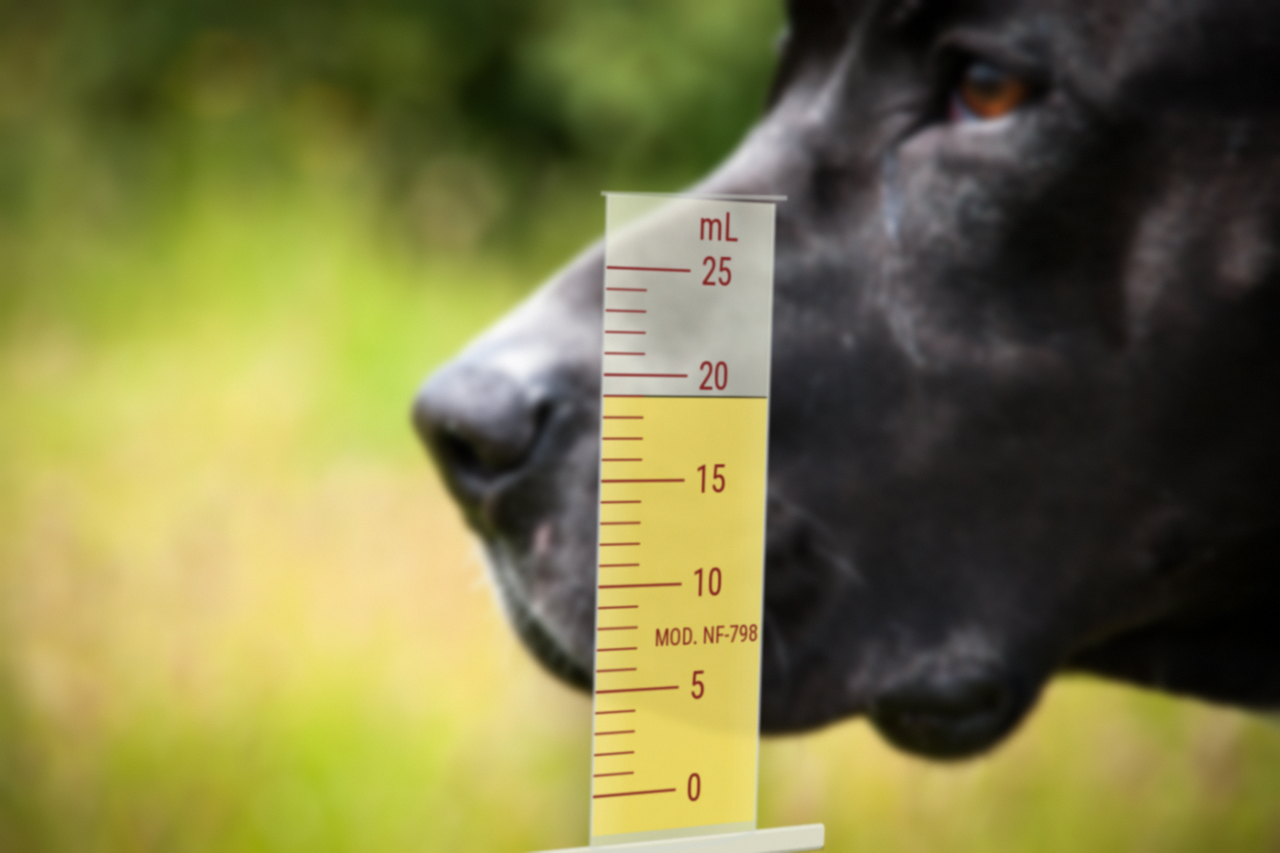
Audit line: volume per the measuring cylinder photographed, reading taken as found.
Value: 19 mL
